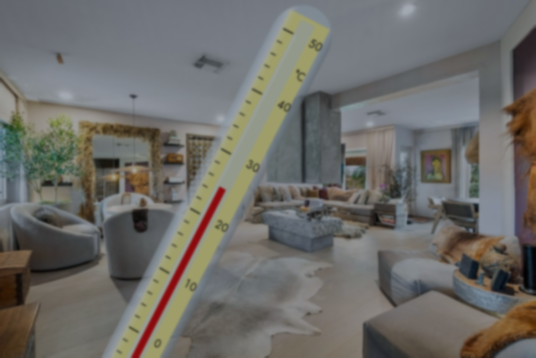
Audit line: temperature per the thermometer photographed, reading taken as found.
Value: 25 °C
